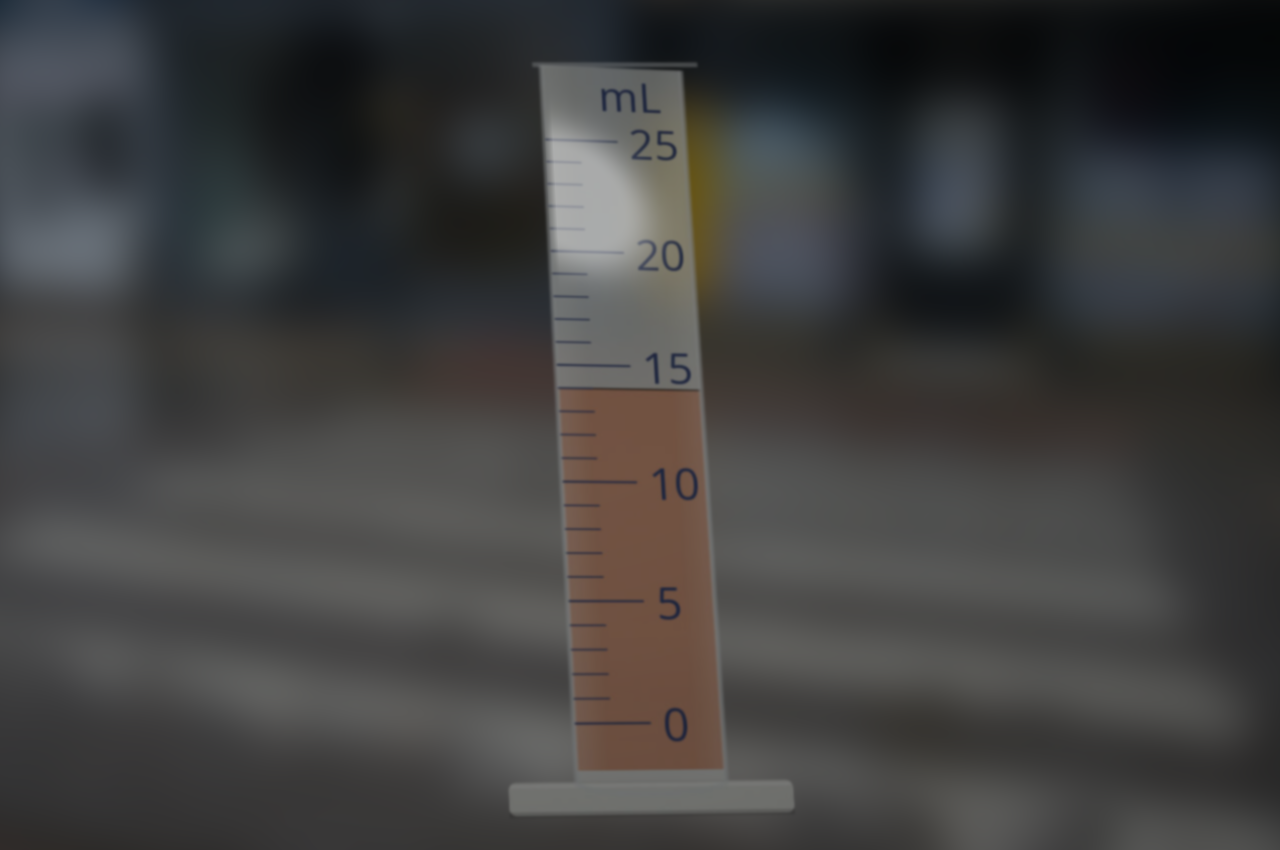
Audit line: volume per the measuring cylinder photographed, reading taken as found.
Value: 14 mL
